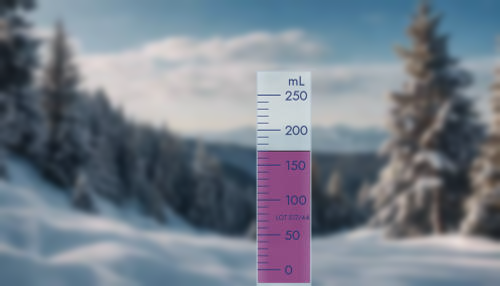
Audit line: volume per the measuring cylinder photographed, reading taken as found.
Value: 170 mL
